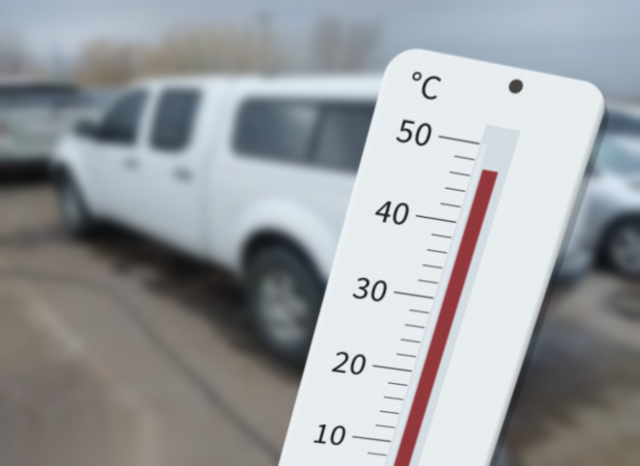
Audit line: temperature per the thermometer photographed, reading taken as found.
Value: 47 °C
